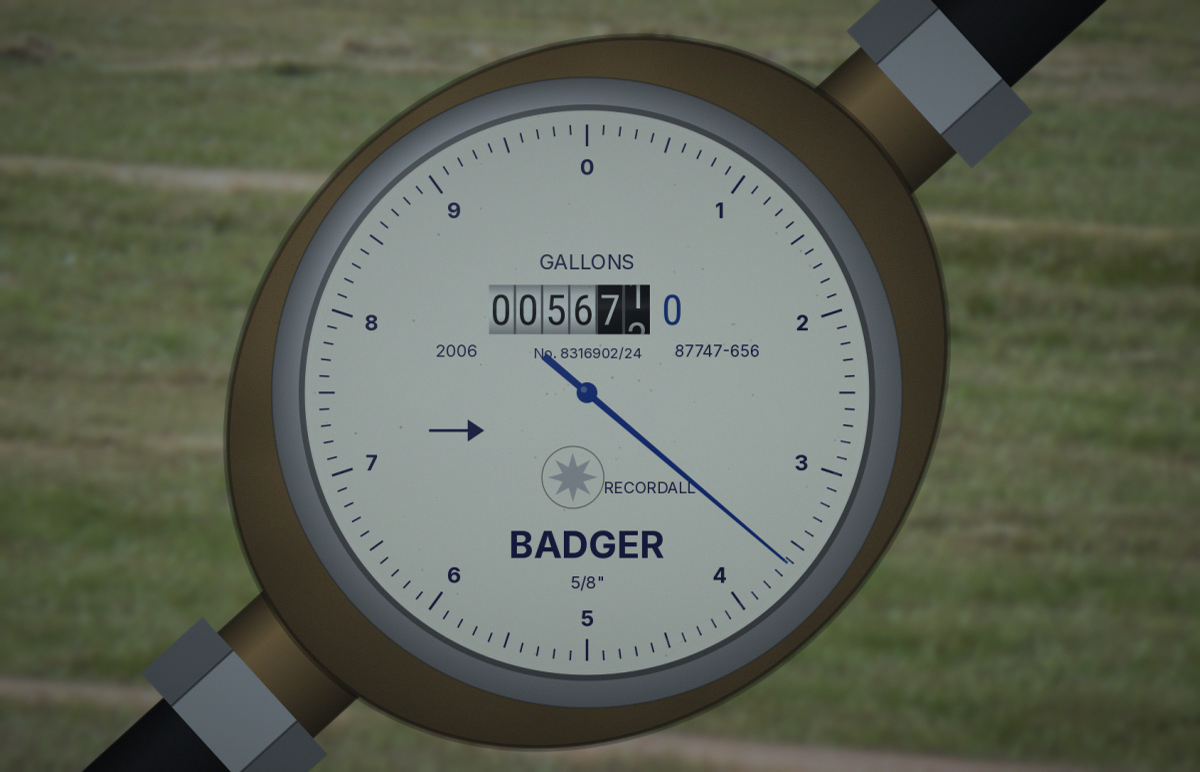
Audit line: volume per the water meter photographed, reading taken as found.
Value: 56713.6 gal
